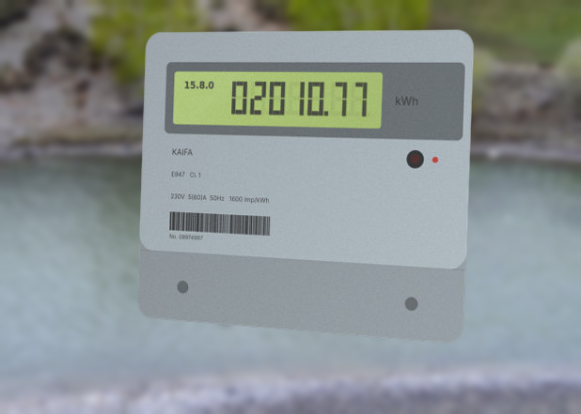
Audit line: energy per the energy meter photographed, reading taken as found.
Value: 2010.77 kWh
